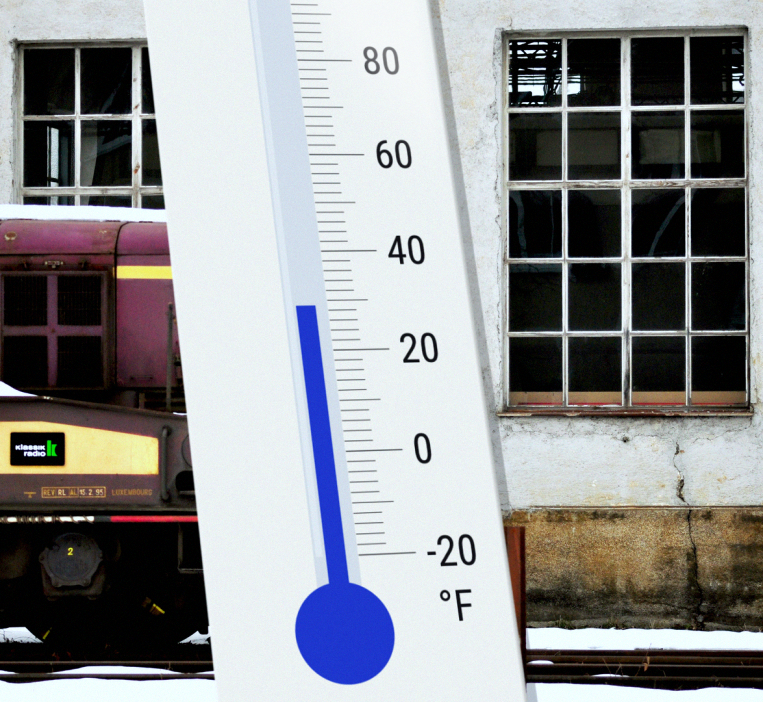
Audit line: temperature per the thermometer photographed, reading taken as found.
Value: 29 °F
